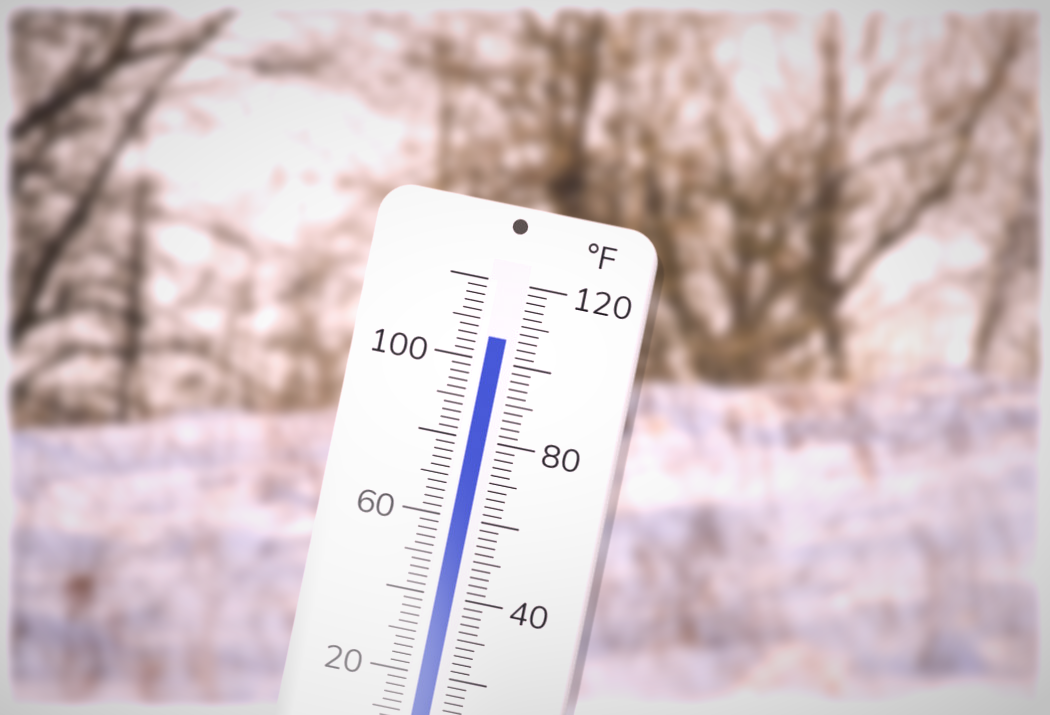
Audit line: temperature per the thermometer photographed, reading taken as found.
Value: 106 °F
